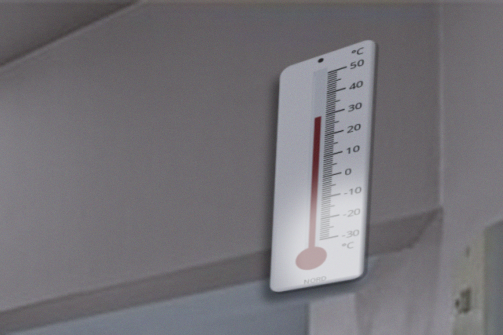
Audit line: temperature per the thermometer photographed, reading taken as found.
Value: 30 °C
